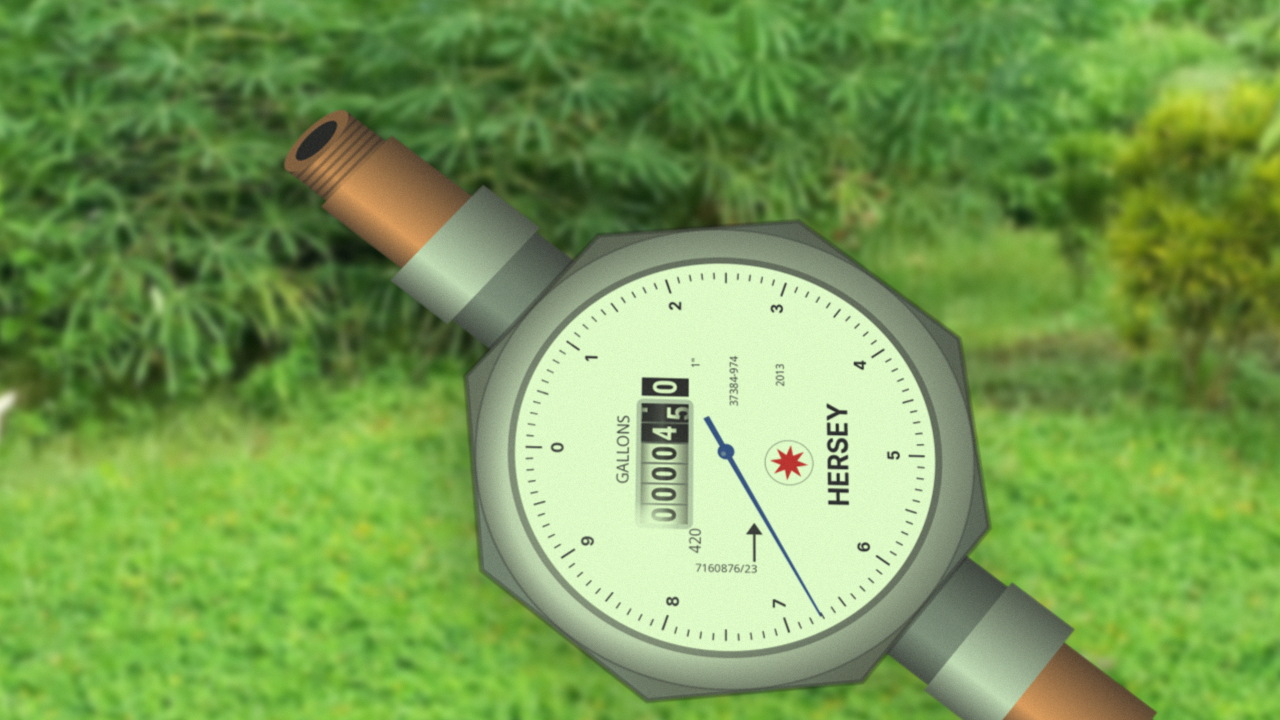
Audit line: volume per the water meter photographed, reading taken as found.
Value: 446.7 gal
